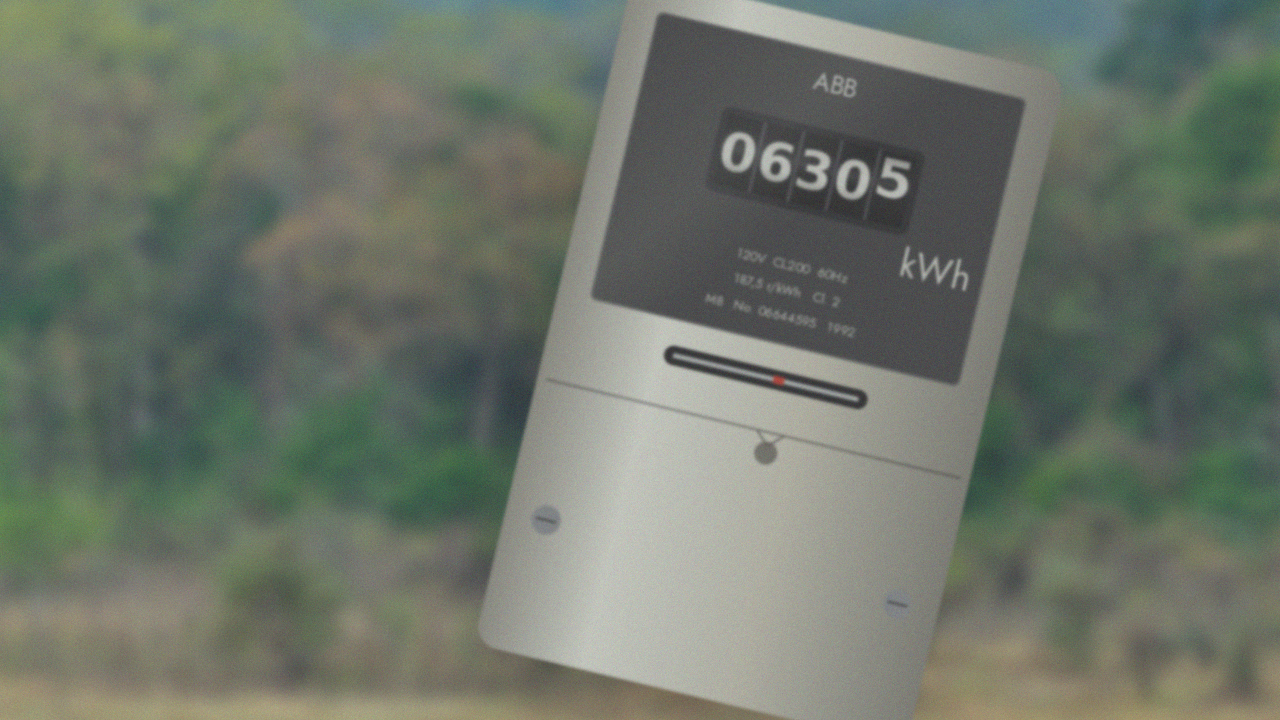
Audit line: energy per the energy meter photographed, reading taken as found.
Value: 6305 kWh
